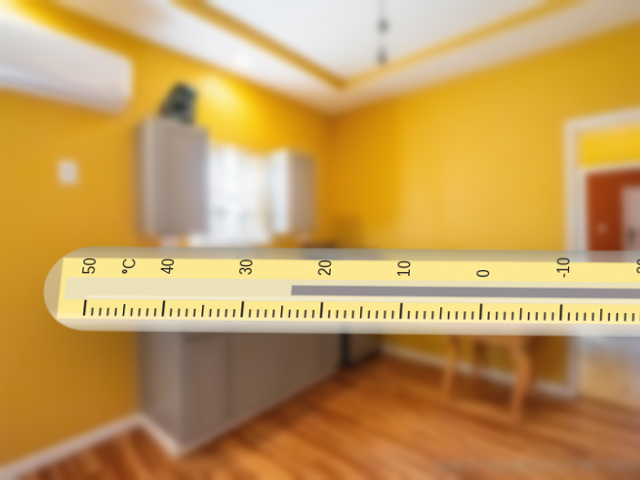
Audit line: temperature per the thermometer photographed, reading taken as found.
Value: 24 °C
